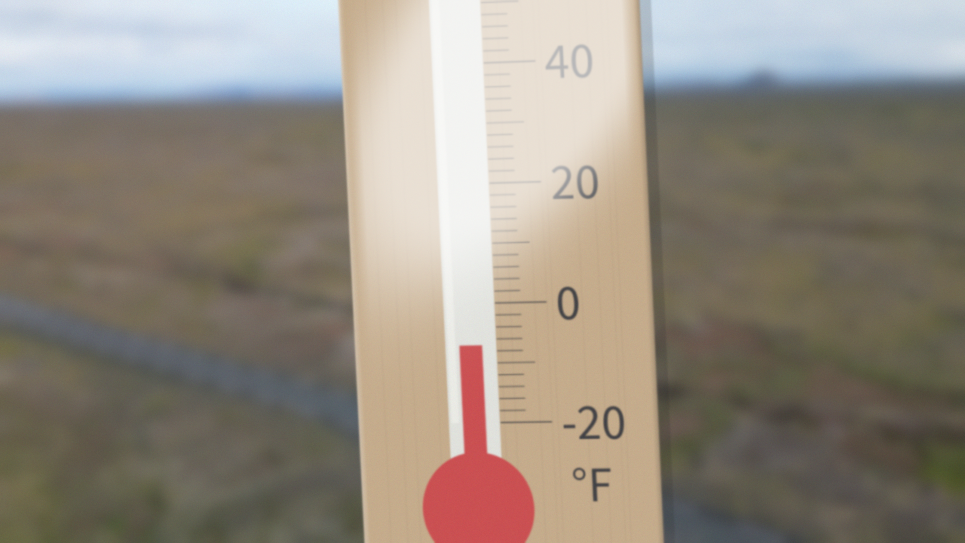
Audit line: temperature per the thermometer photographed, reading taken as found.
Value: -7 °F
